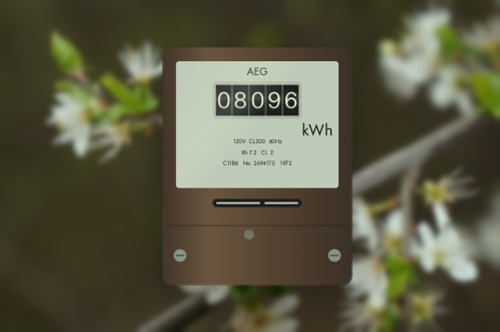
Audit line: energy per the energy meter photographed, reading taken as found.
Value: 8096 kWh
